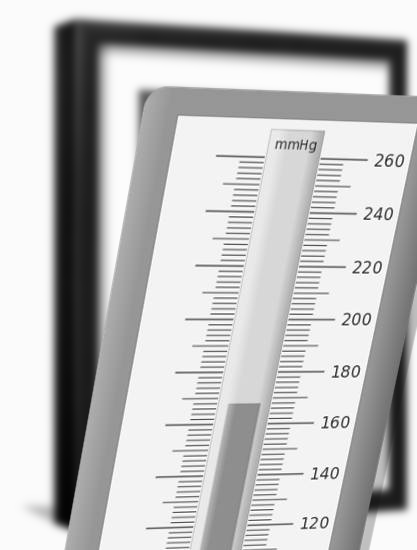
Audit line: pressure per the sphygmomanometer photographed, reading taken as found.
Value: 168 mmHg
